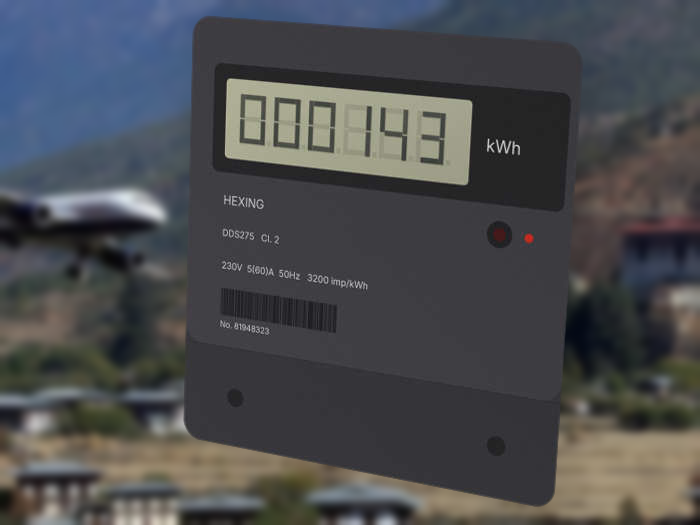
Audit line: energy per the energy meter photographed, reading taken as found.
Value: 143 kWh
